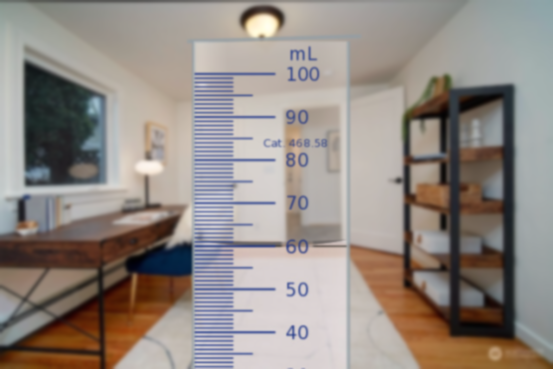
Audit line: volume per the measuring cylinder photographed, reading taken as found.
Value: 60 mL
